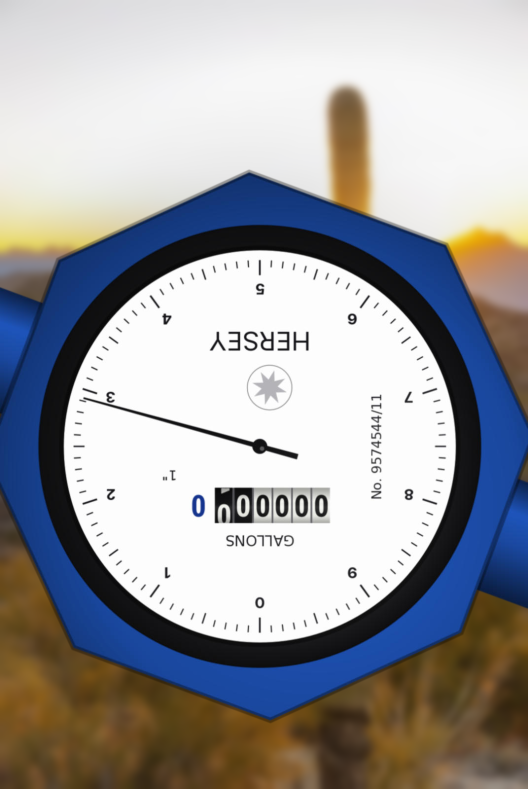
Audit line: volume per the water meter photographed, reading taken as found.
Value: 2.9 gal
